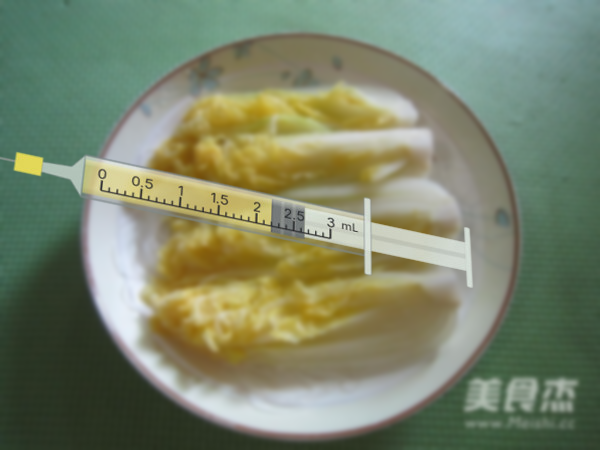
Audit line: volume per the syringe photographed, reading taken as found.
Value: 2.2 mL
